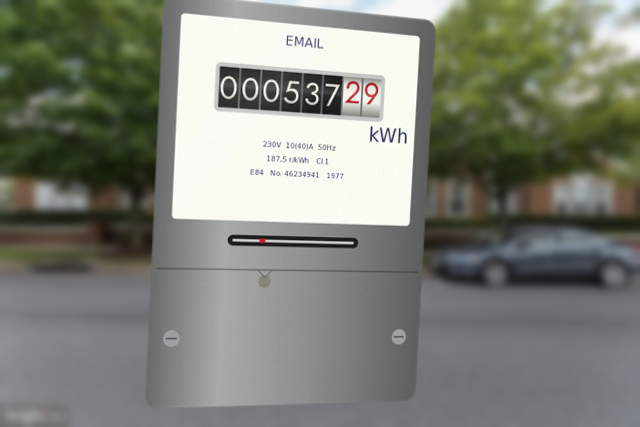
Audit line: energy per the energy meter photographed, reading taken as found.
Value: 537.29 kWh
